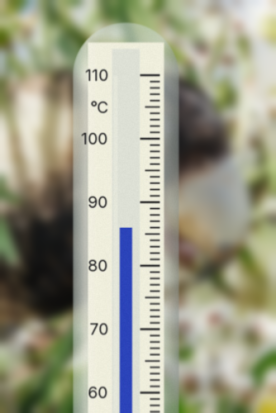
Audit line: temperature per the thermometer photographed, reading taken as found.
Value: 86 °C
